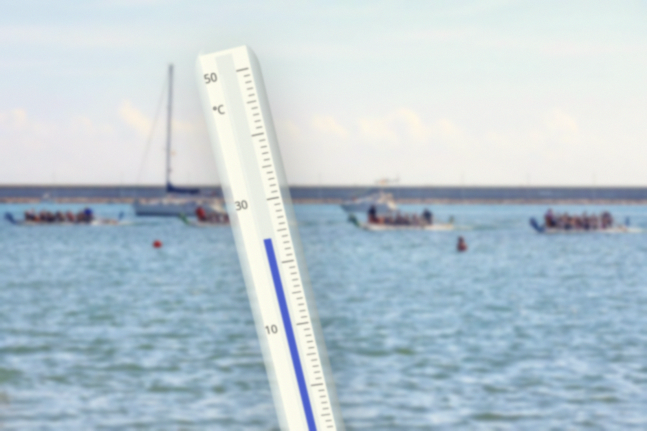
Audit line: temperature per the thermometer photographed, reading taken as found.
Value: 24 °C
